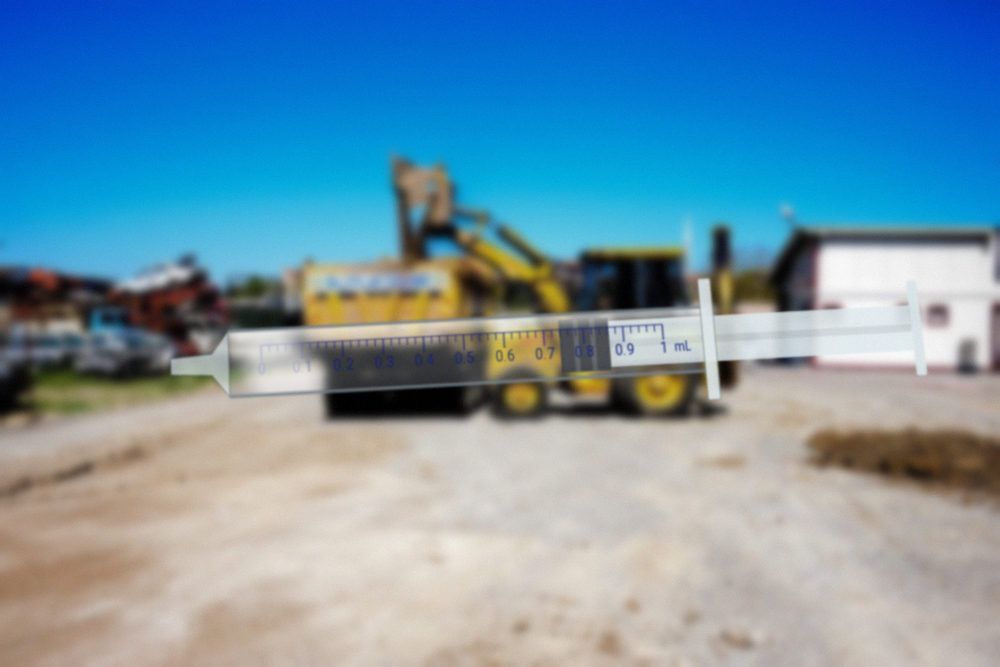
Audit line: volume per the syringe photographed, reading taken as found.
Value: 0.74 mL
